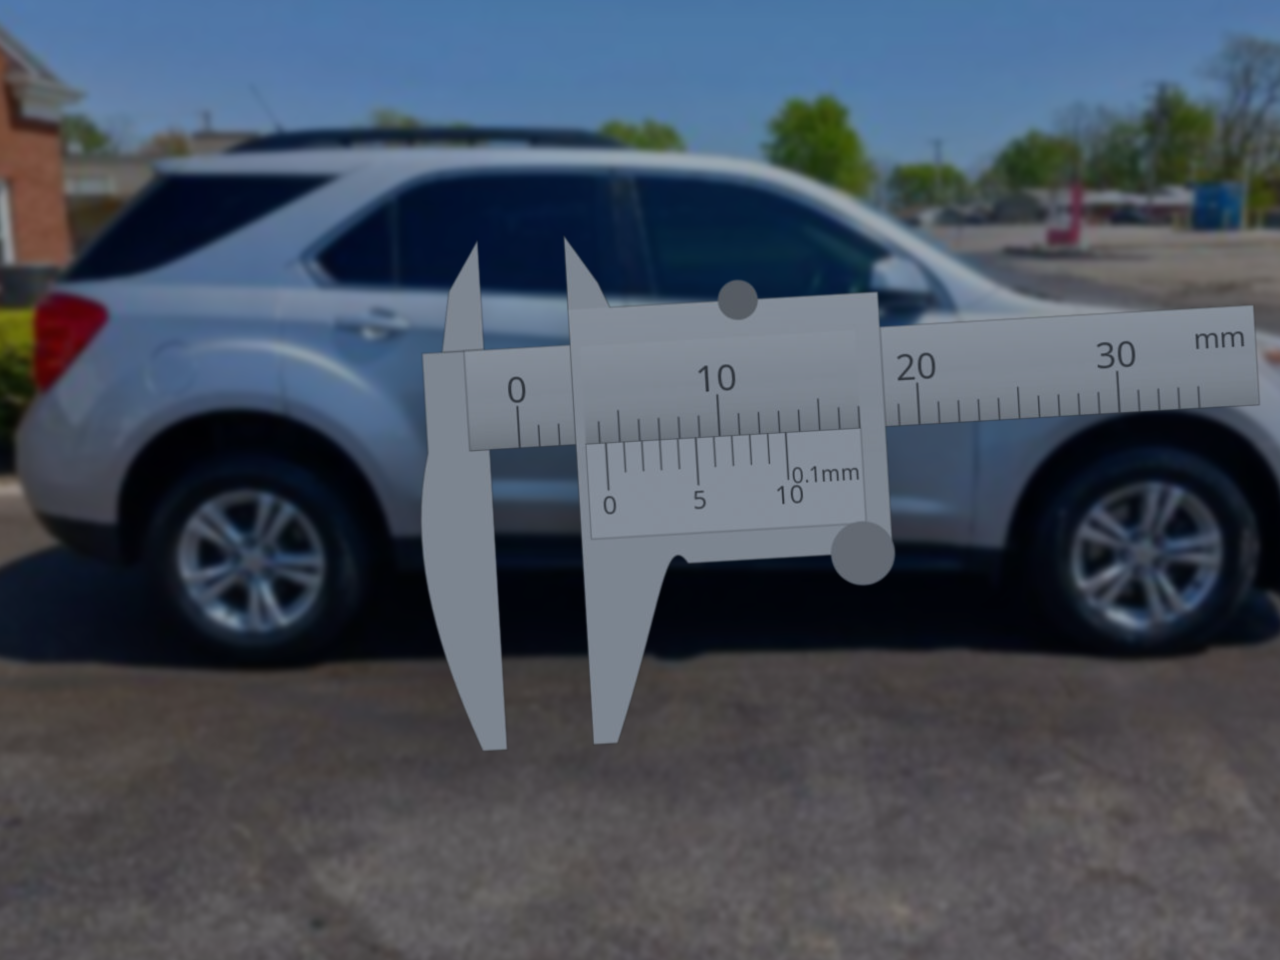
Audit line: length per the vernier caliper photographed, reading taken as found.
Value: 4.3 mm
